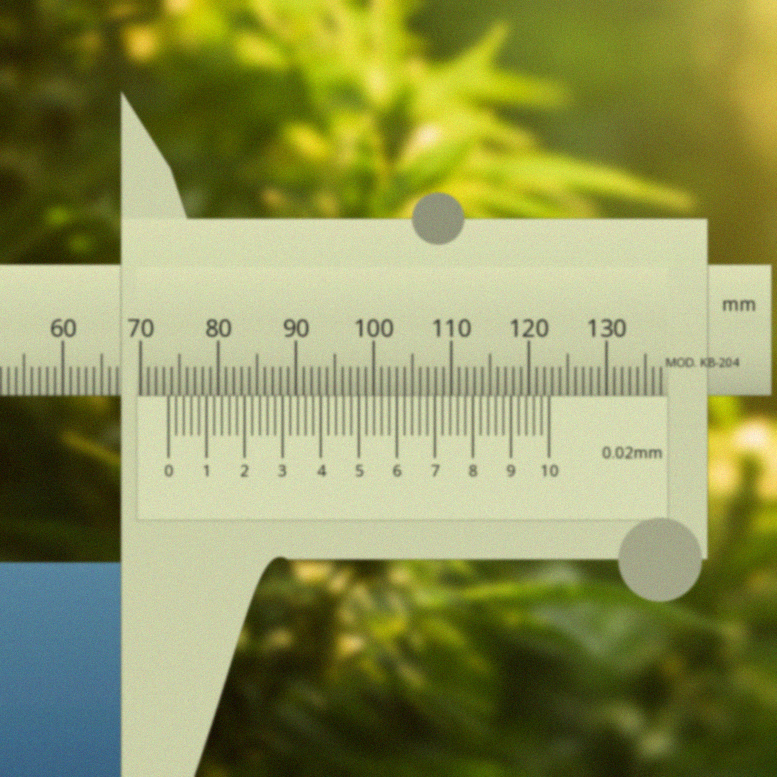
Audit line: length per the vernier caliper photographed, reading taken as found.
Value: 73.6 mm
